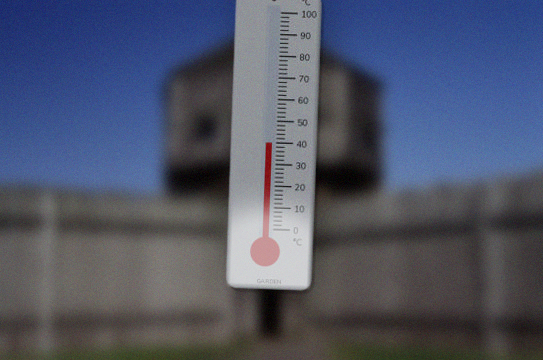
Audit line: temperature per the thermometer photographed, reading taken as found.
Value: 40 °C
